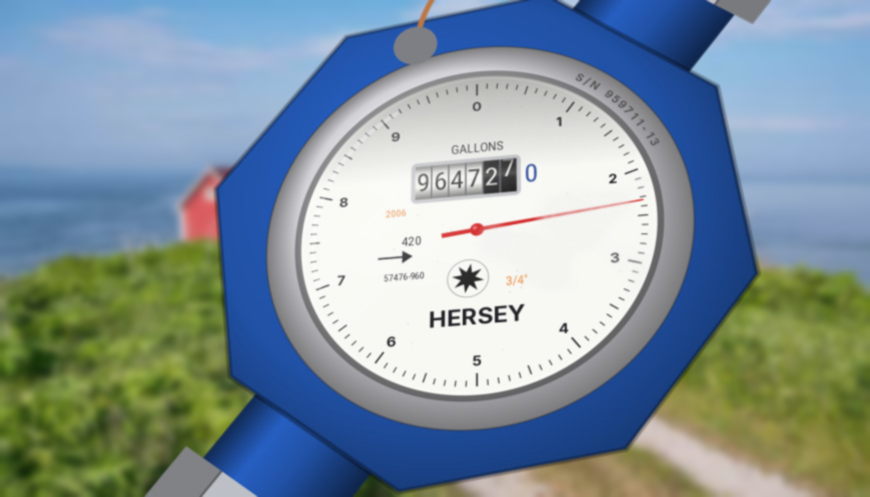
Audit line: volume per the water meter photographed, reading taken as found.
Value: 9647272.3 gal
